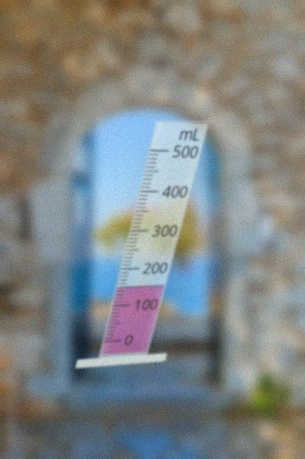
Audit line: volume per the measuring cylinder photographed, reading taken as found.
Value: 150 mL
